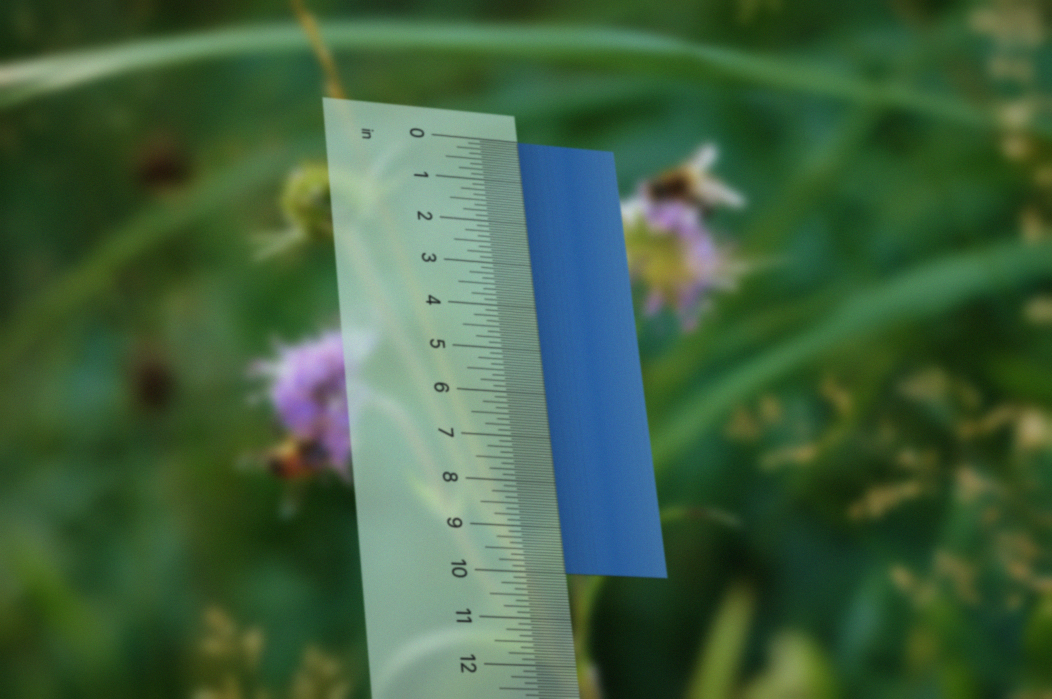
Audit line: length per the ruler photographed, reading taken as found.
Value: 10 in
